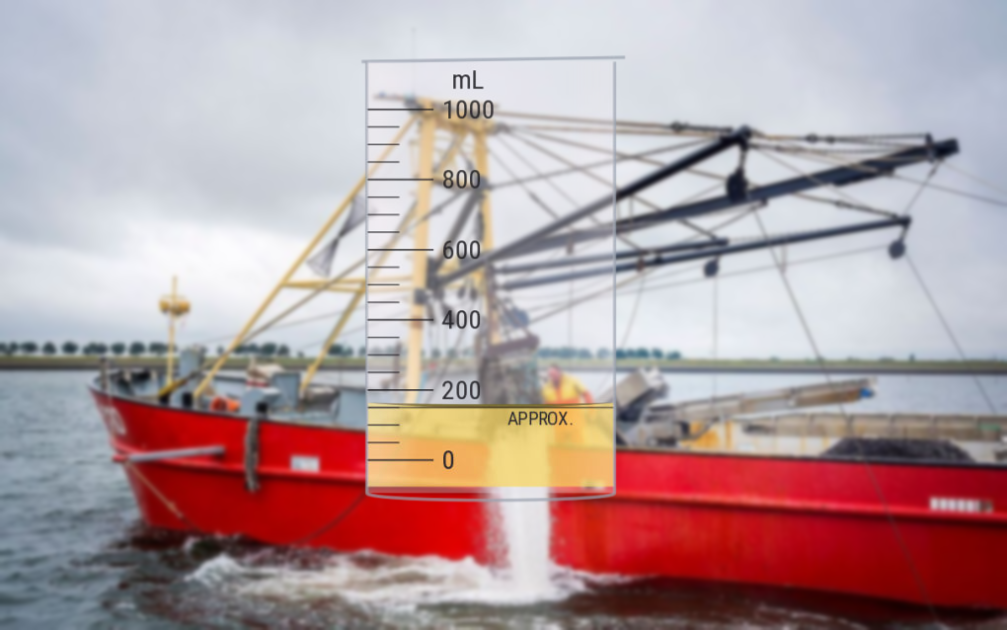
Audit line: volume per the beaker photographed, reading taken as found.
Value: 150 mL
